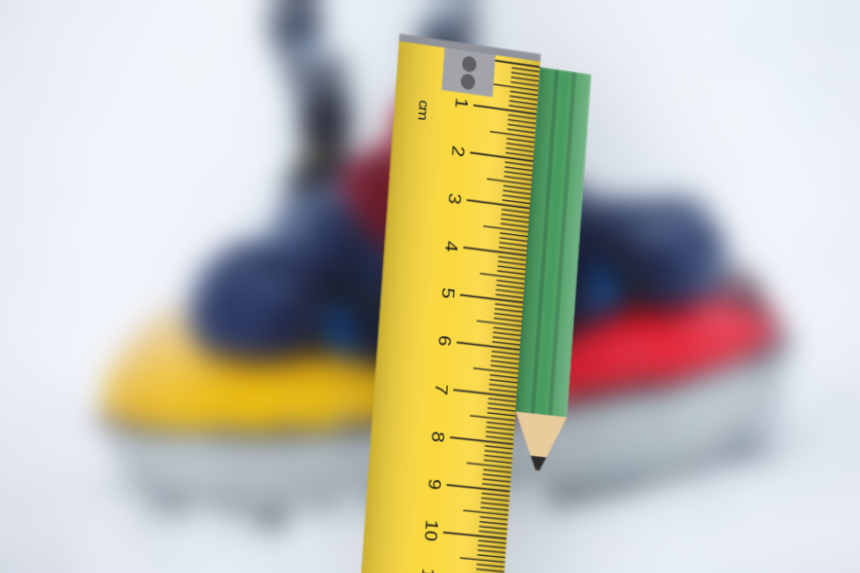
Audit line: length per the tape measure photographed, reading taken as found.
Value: 8.5 cm
